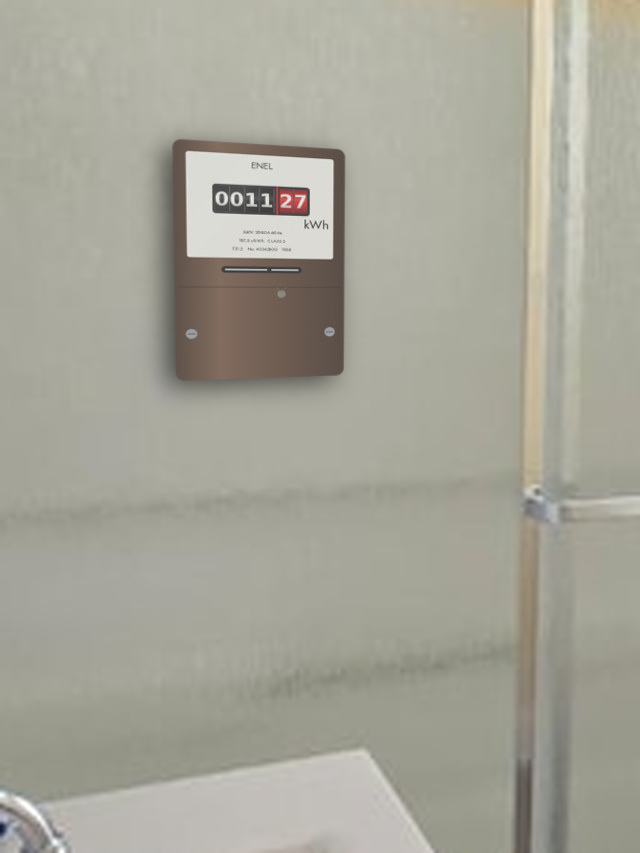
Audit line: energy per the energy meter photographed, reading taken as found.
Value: 11.27 kWh
